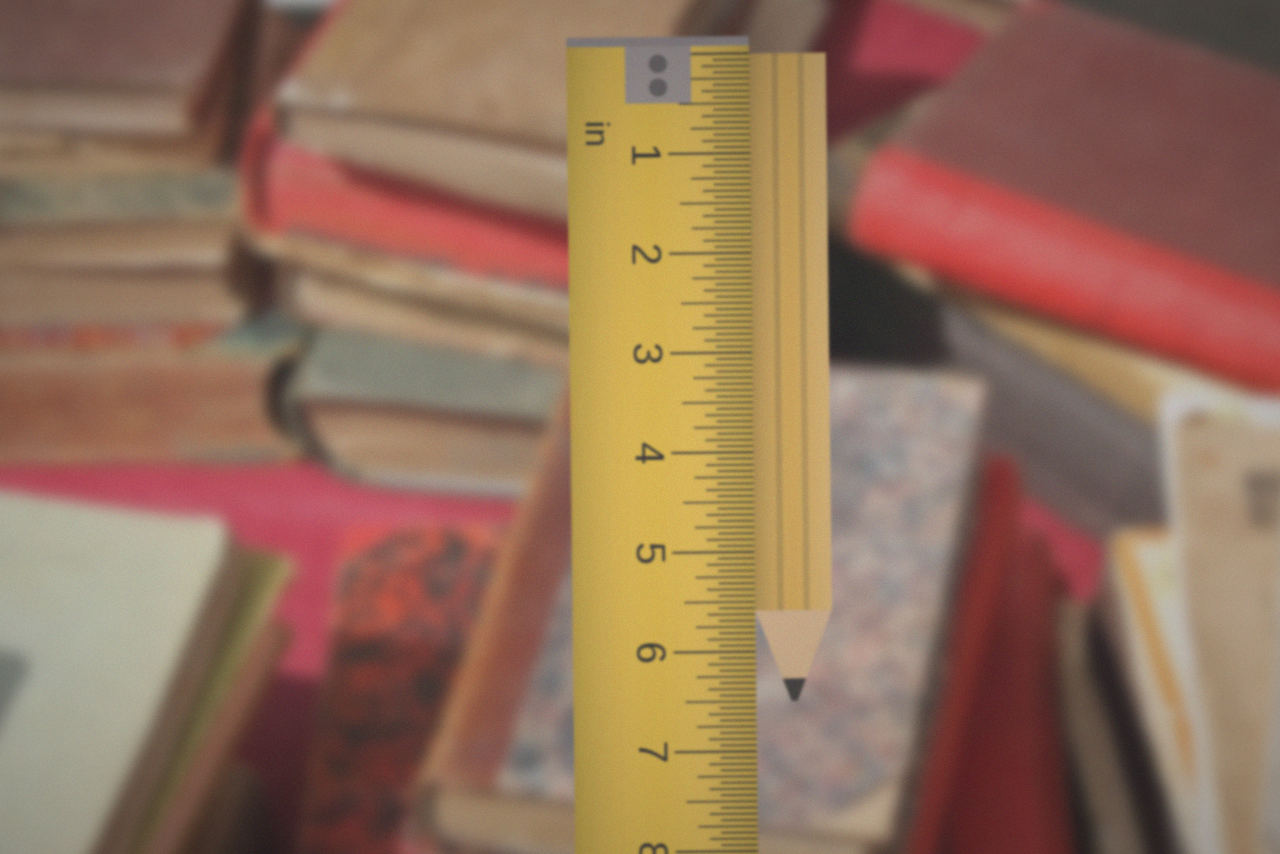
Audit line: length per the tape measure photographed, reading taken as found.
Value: 6.5 in
